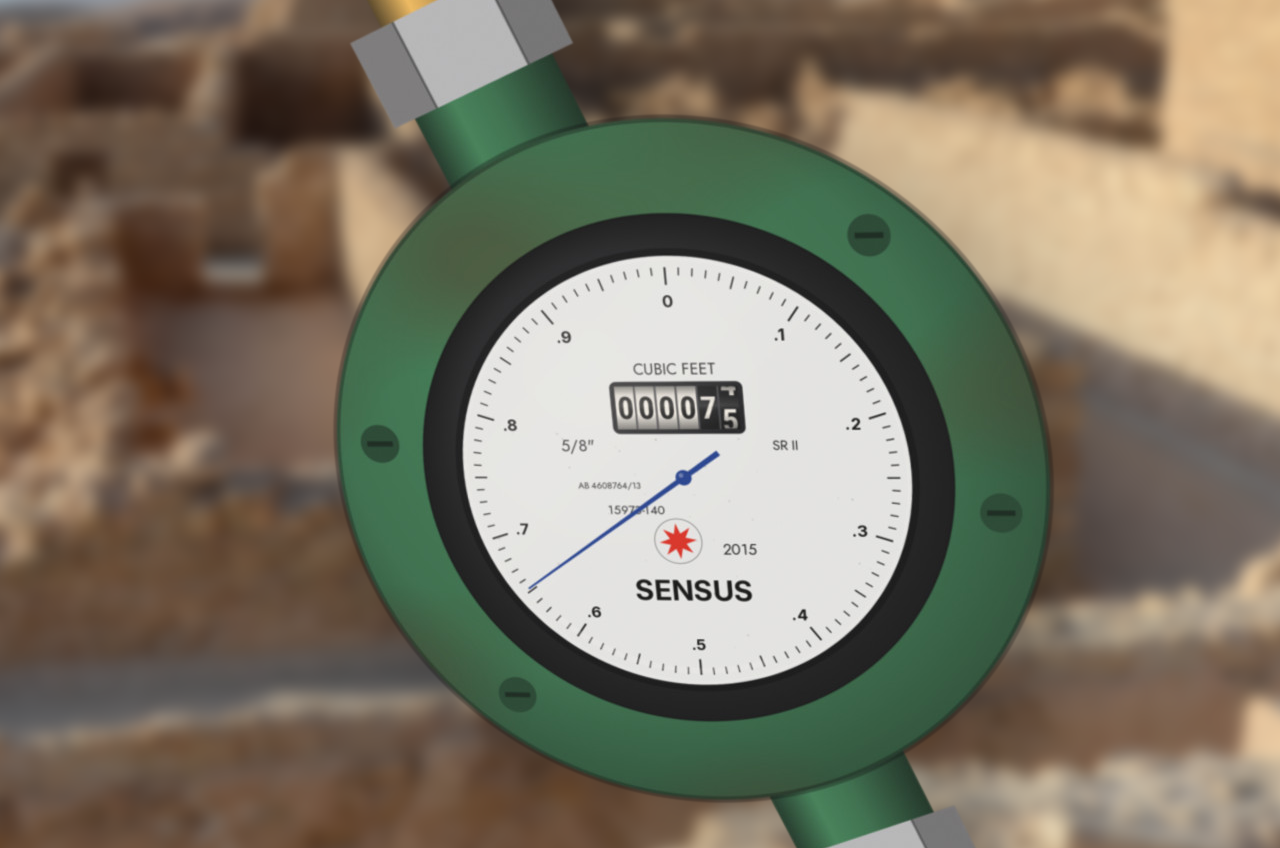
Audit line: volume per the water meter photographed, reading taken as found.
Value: 74.65 ft³
